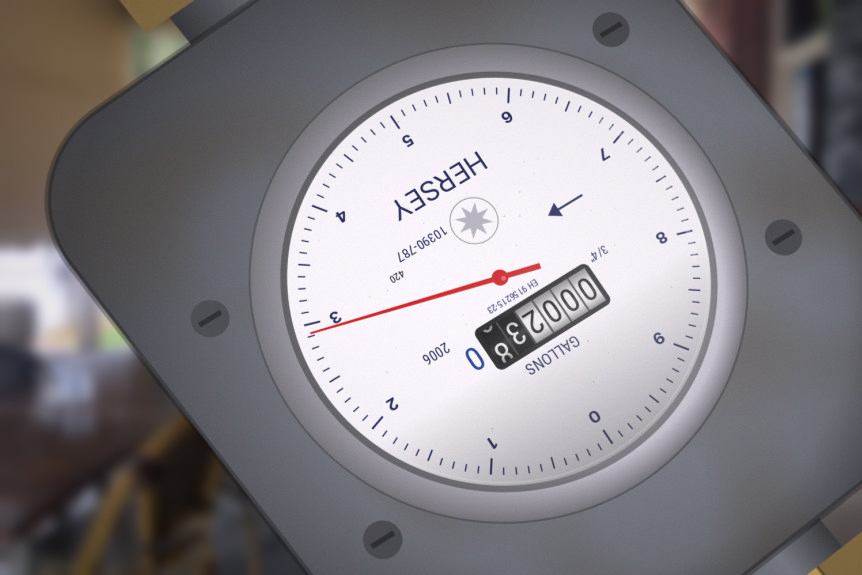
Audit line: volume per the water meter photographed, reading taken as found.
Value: 2382.9 gal
